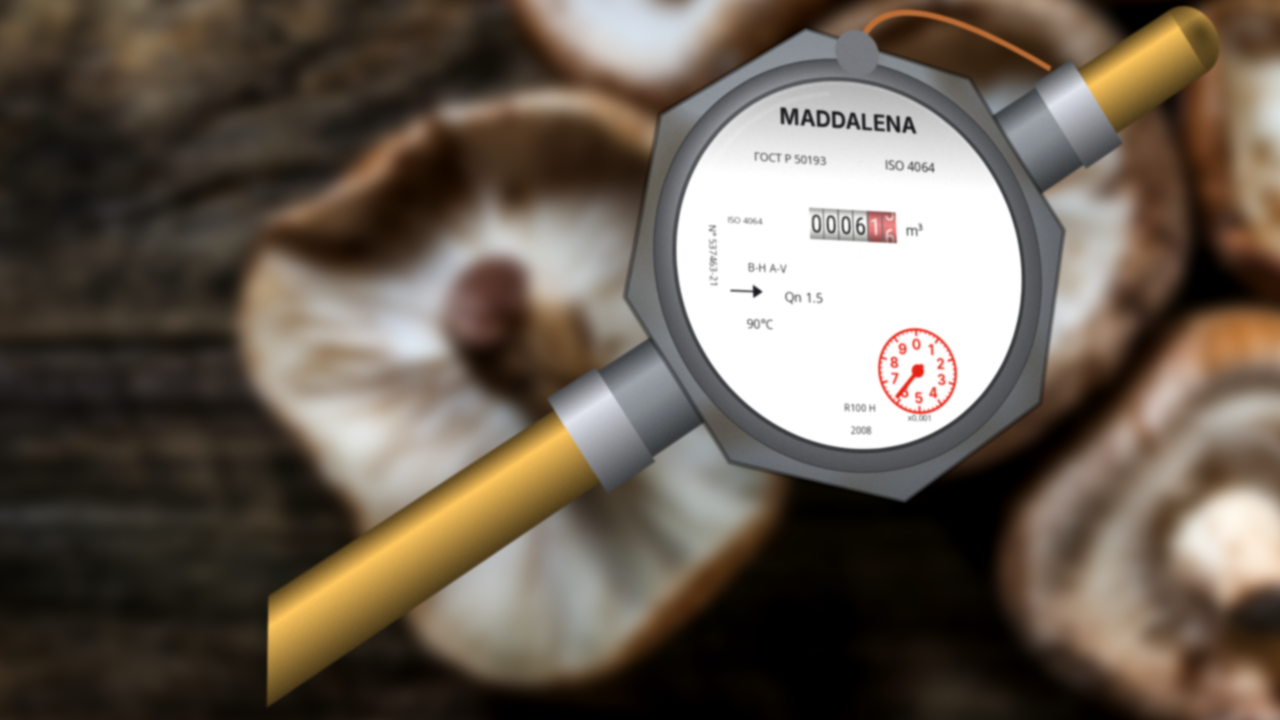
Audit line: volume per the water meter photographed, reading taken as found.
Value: 6.156 m³
